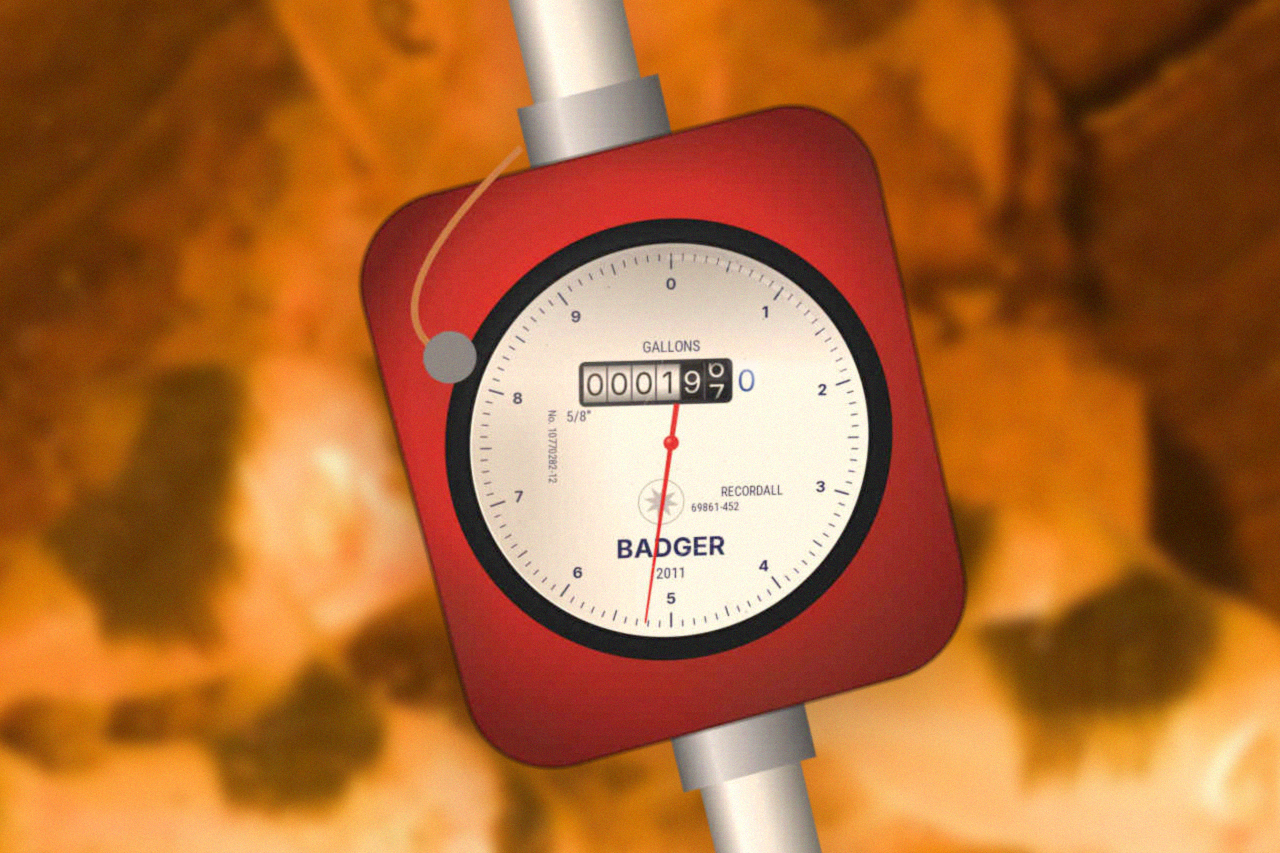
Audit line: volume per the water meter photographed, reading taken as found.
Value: 1965.2 gal
